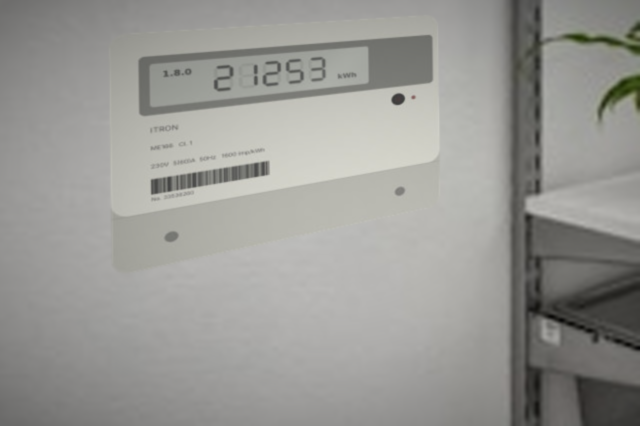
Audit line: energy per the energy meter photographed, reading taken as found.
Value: 21253 kWh
